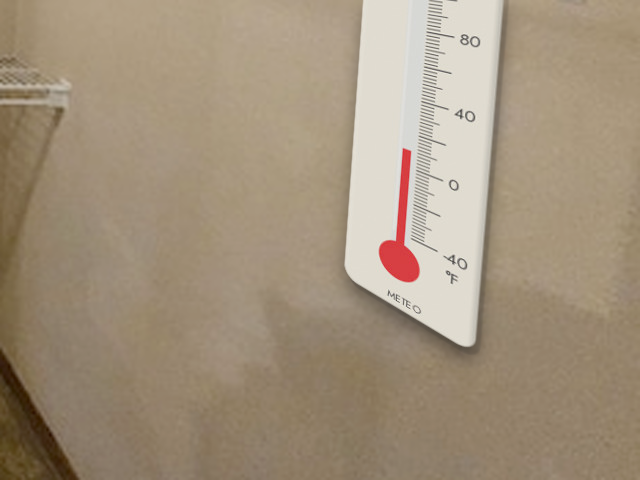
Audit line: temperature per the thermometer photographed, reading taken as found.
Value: 10 °F
